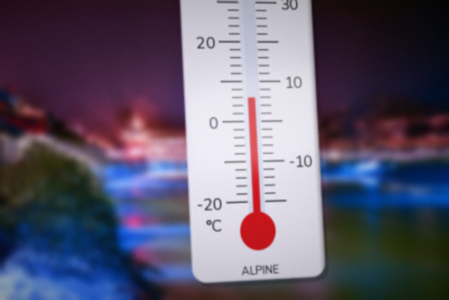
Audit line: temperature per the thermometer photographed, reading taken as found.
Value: 6 °C
